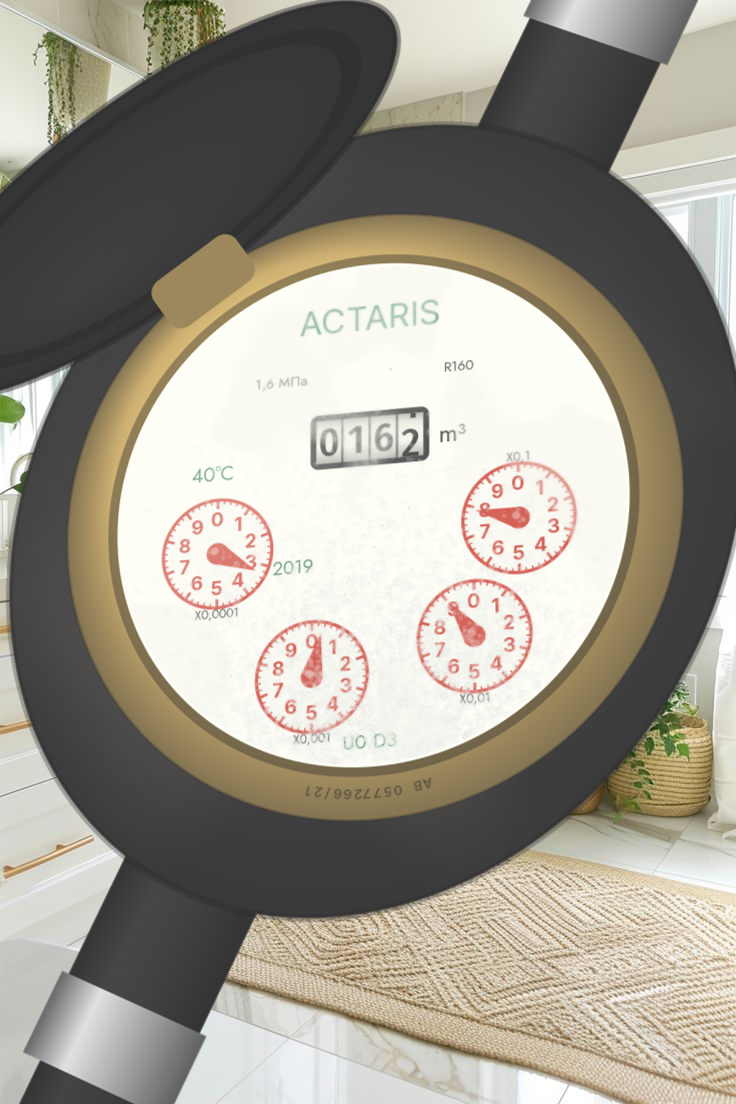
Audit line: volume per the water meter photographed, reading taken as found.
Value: 161.7903 m³
